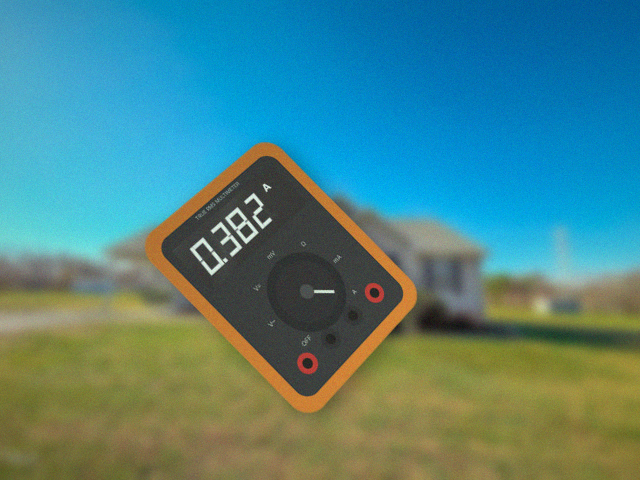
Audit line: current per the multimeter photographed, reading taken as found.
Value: 0.382 A
